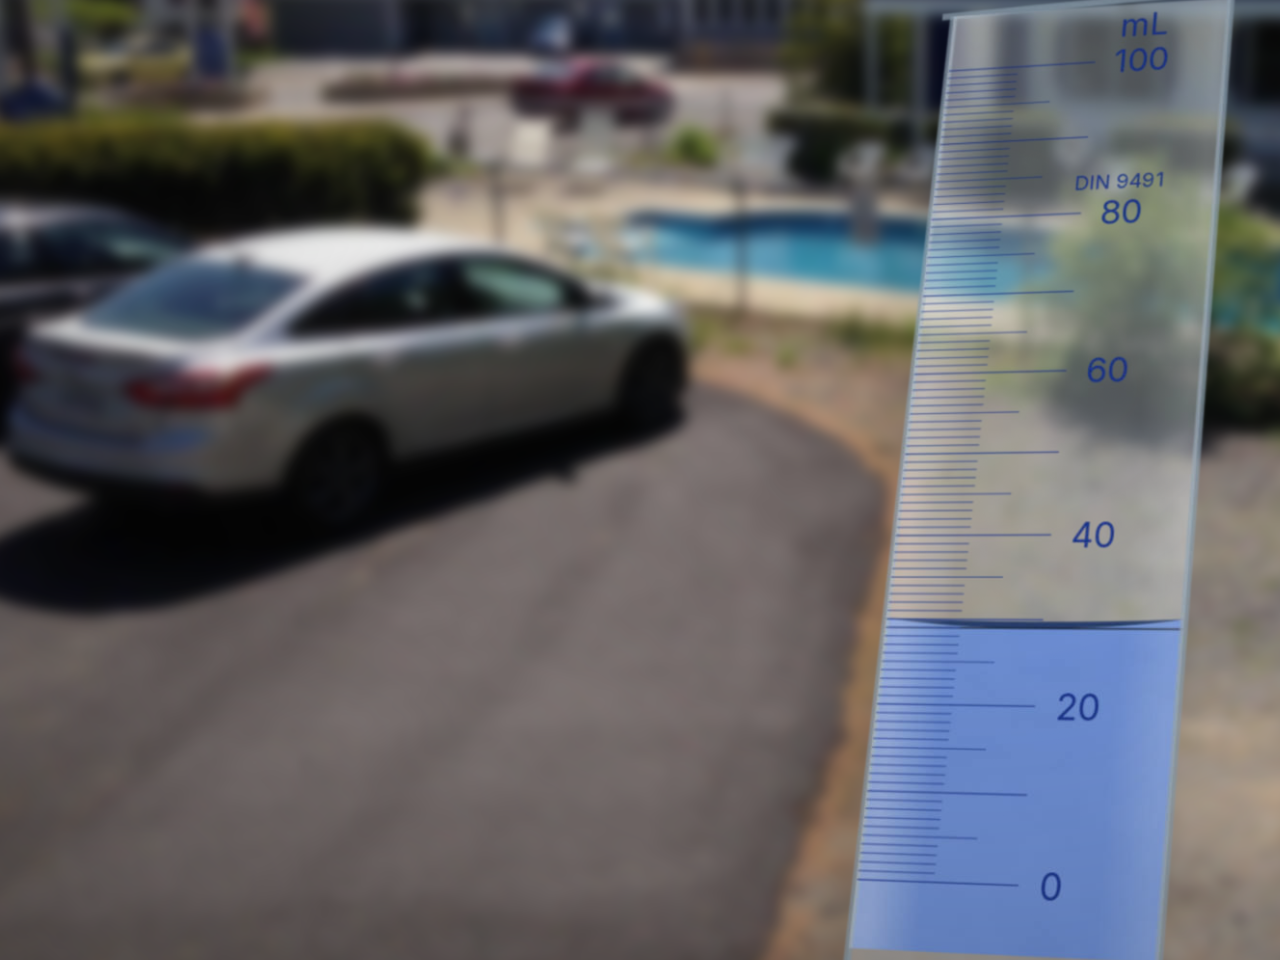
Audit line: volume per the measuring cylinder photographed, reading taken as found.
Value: 29 mL
